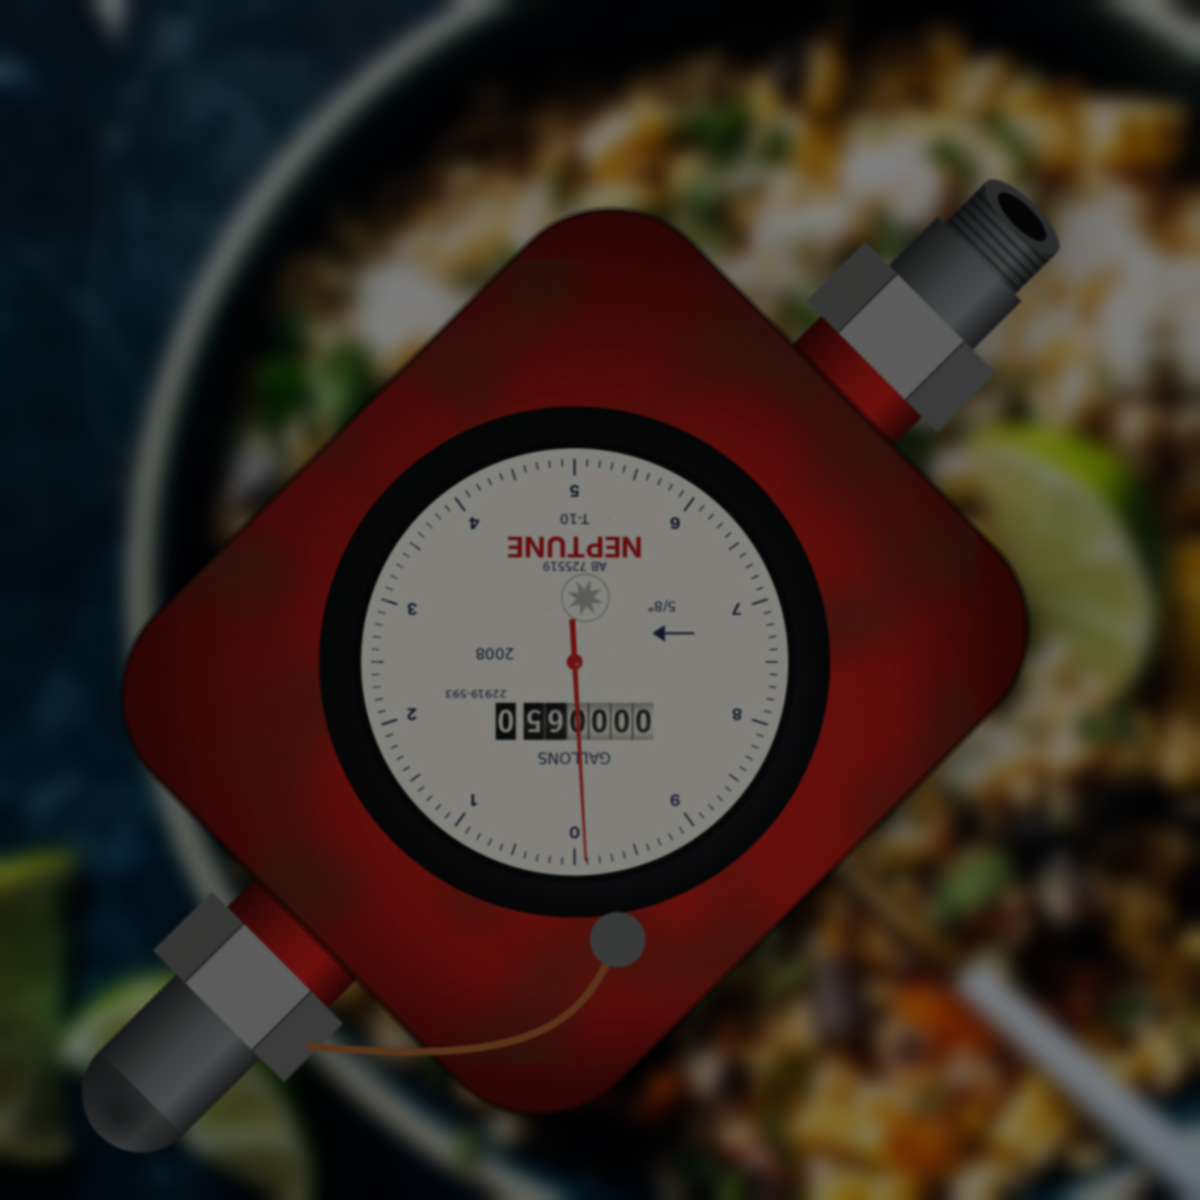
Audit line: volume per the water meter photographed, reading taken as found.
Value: 649.9 gal
